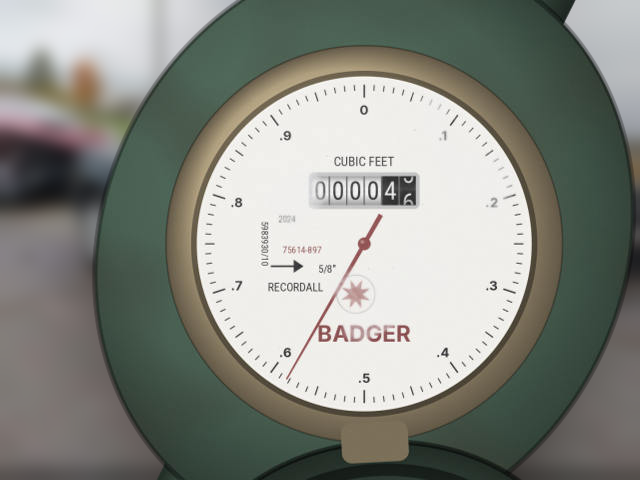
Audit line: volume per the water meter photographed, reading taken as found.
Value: 45.58 ft³
